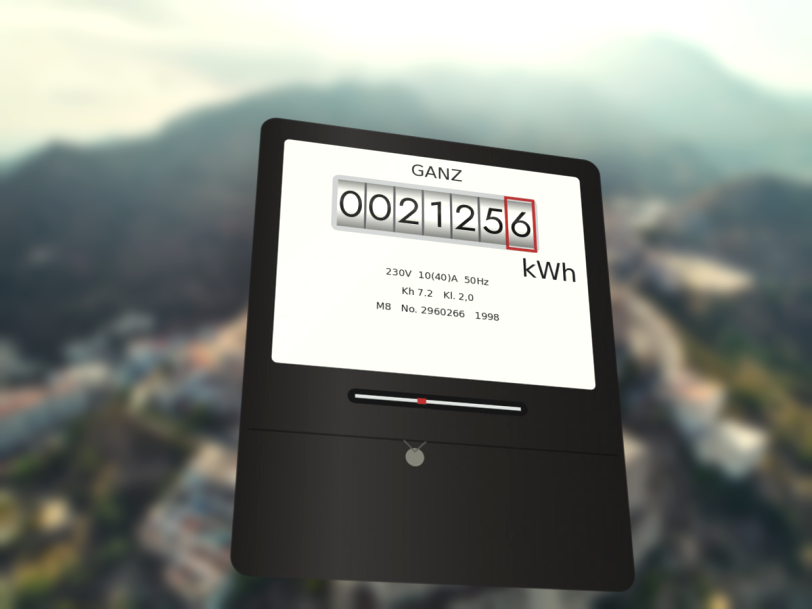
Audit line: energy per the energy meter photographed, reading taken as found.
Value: 2125.6 kWh
